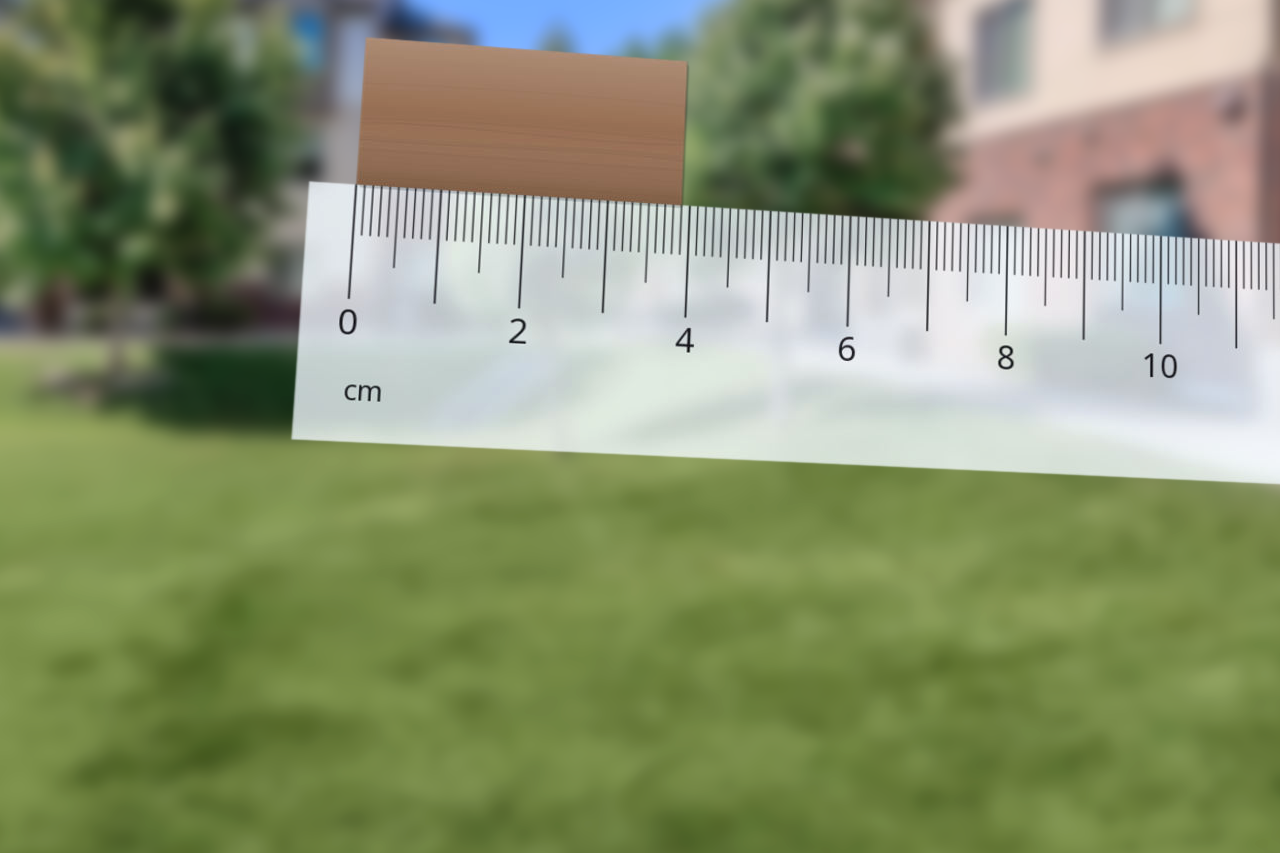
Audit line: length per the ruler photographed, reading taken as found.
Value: 3.9 cm
